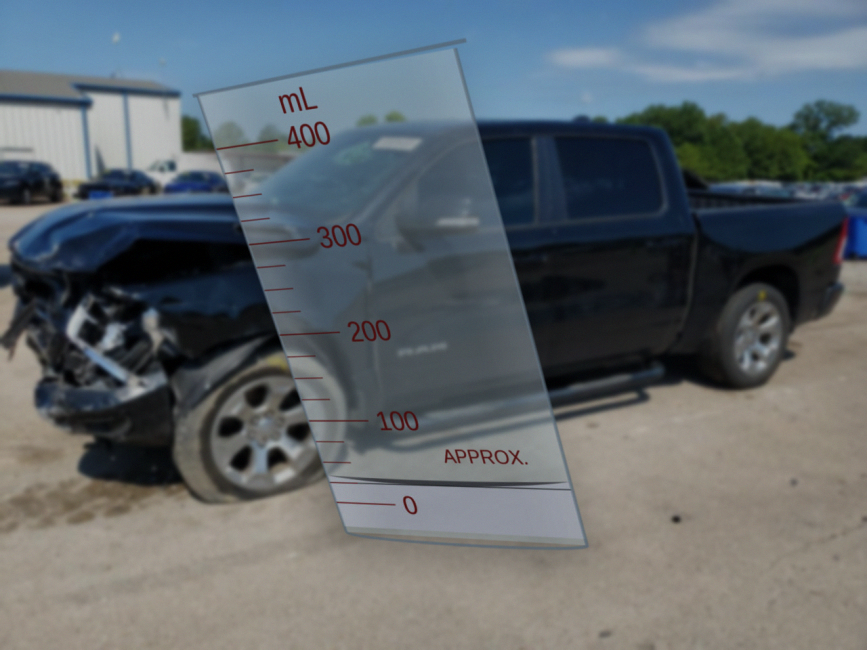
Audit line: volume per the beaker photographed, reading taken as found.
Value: 25 mL
